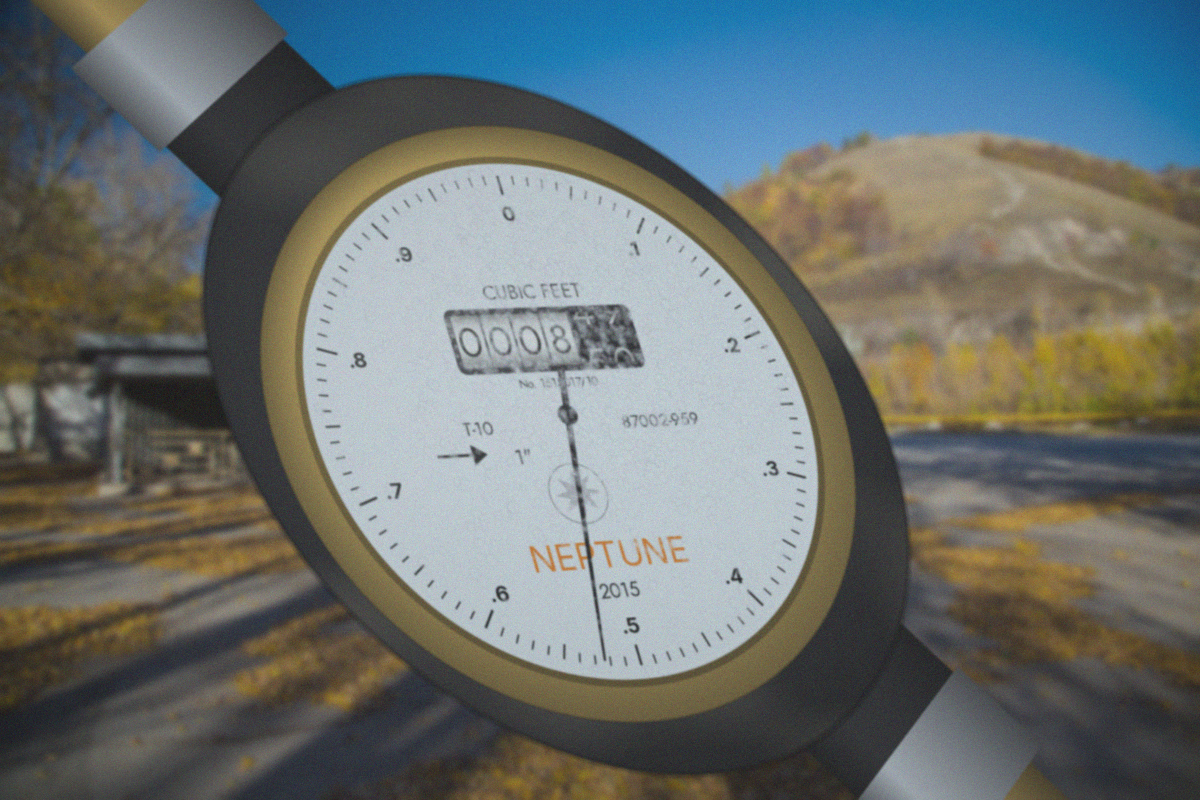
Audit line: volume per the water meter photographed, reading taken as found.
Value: 849.52 ft³
